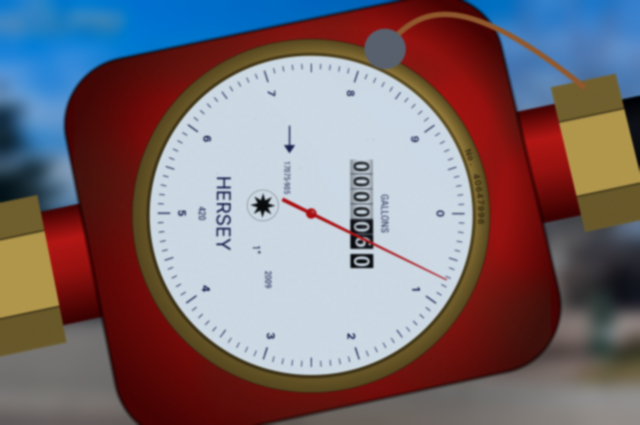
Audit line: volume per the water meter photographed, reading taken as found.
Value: 60.7 gal
